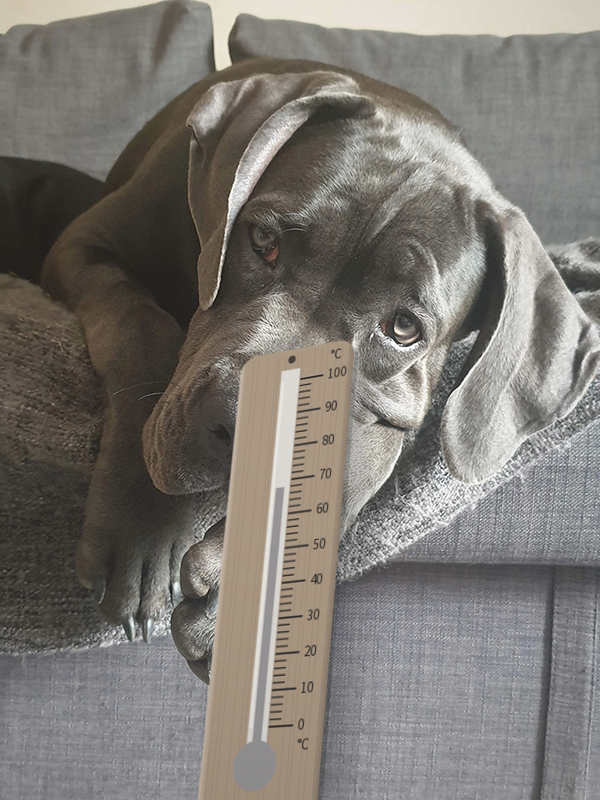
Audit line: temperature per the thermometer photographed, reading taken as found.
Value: 68 °C
